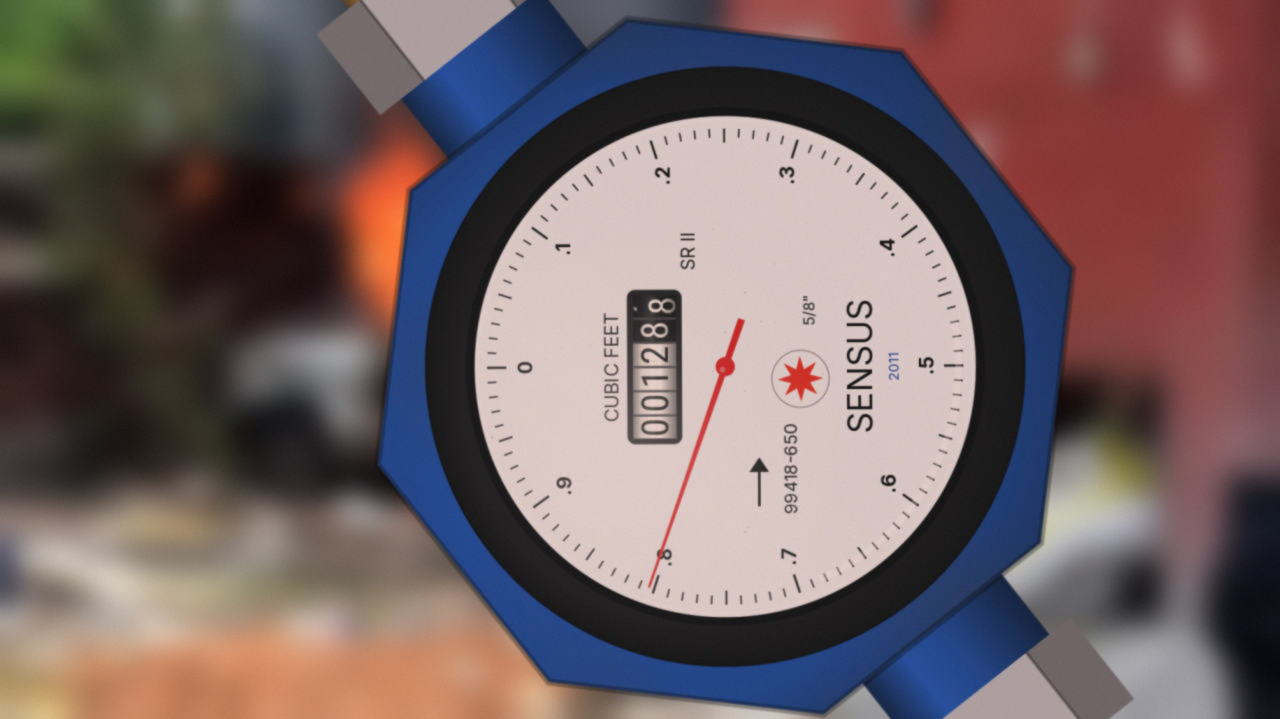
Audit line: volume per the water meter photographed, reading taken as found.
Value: 1287.80 ft³
